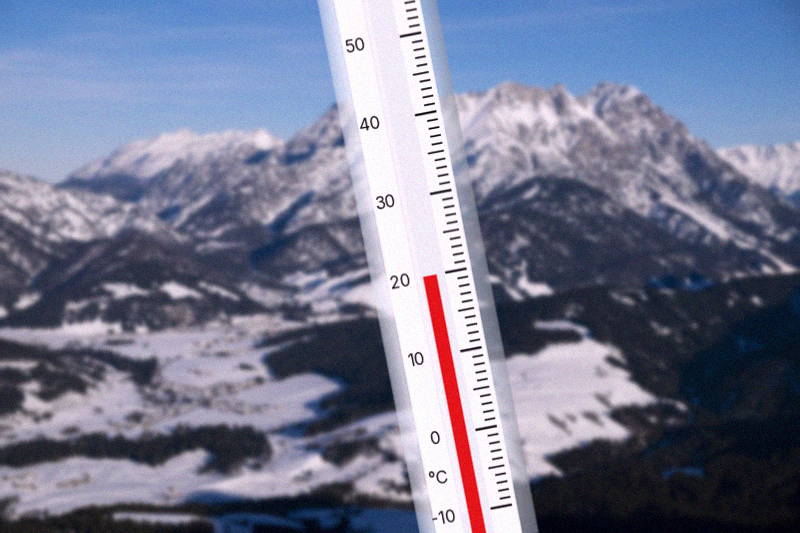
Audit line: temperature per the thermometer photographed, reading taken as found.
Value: 20 °C
